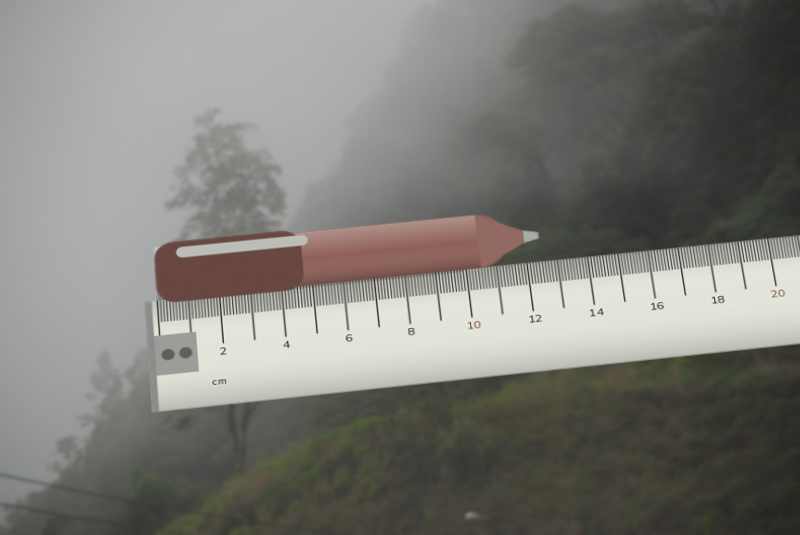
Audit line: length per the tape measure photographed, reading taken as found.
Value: 12.5 cm
